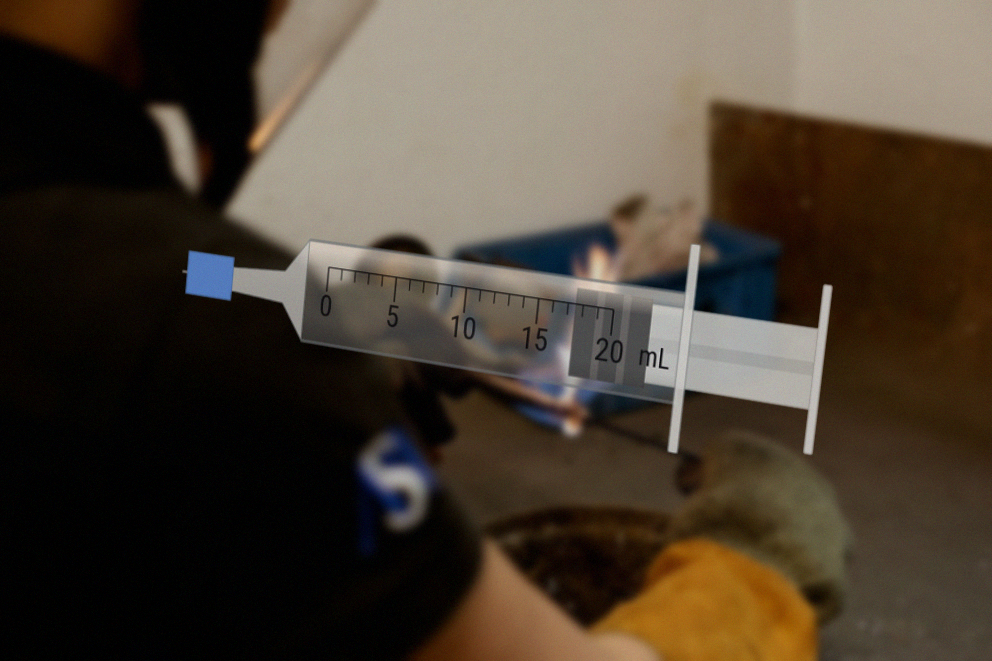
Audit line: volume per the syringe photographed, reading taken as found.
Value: 17.5 mL
